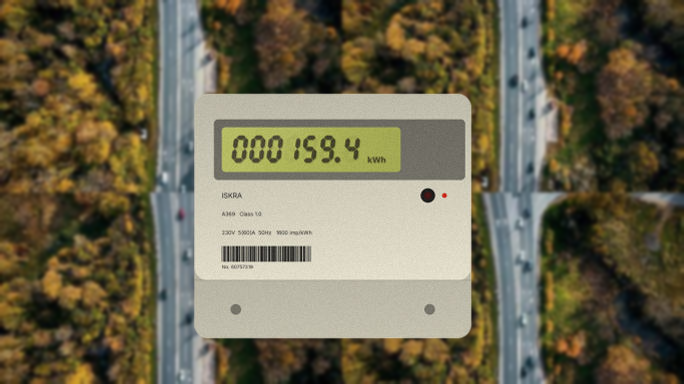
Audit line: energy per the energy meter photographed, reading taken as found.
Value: 159.4 kWh
